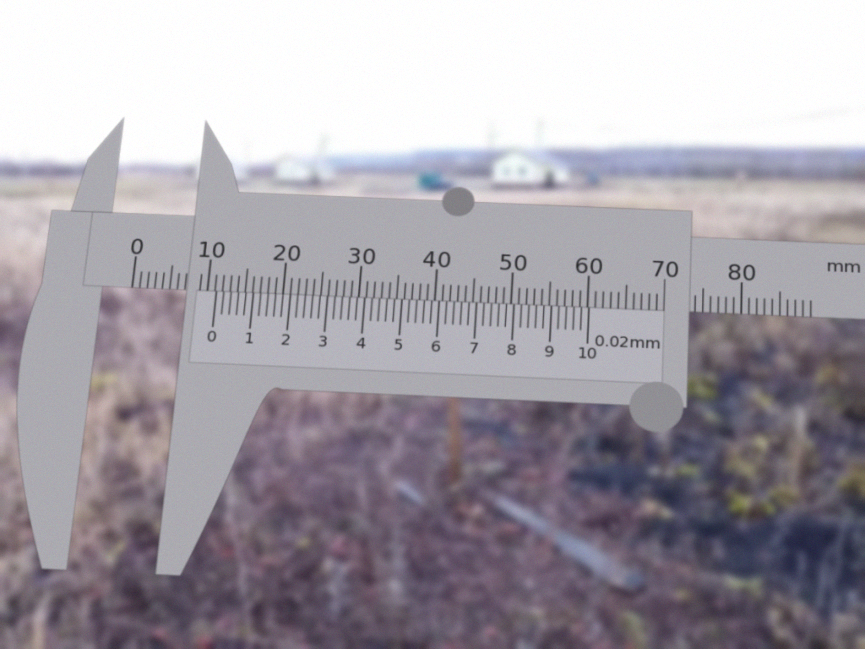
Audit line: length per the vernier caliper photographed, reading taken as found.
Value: 11.2 mm
